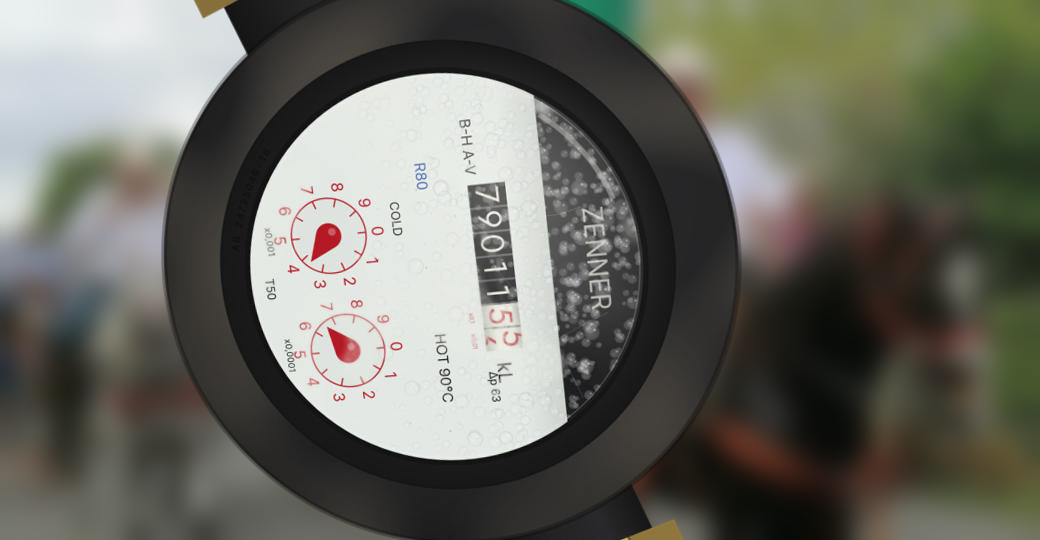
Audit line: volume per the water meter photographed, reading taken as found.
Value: 79011.5536 kL
